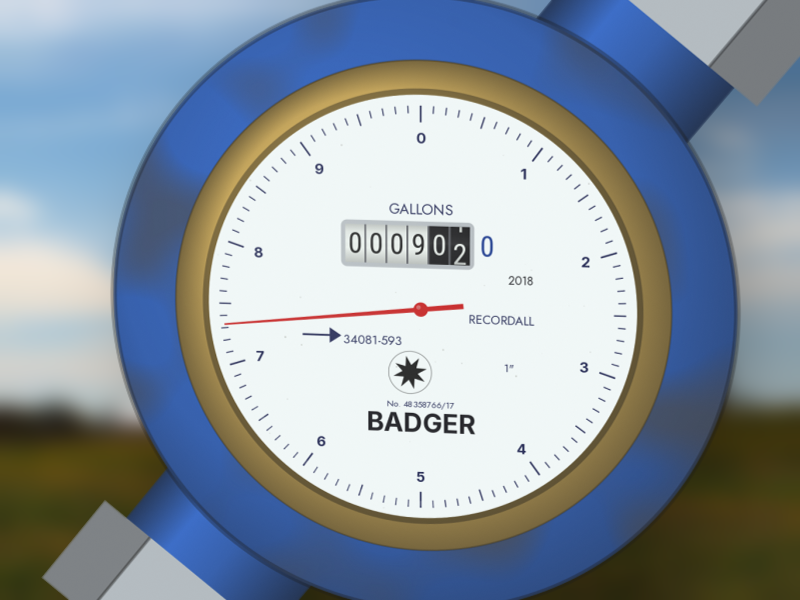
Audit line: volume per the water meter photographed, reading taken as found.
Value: 9017.3 gal
